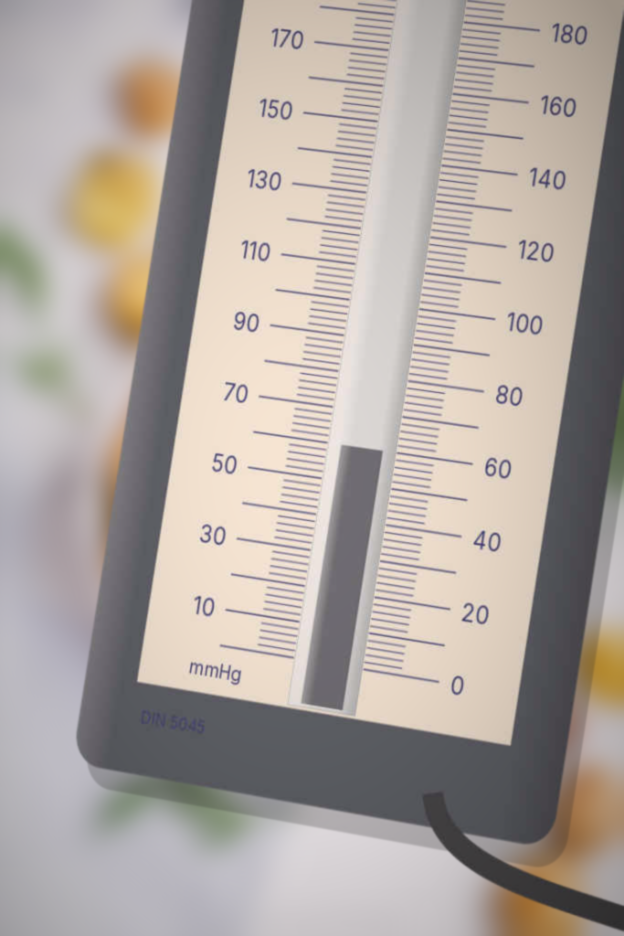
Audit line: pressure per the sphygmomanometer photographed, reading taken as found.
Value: 60 mmHg
